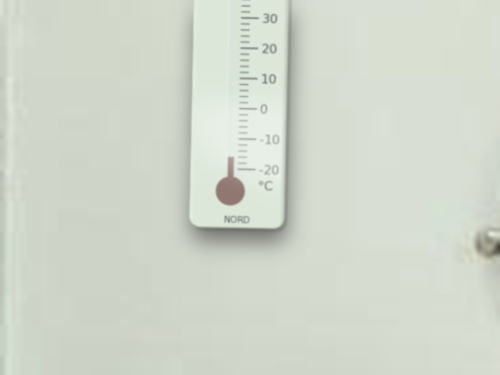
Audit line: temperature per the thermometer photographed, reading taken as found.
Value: -16 °C
